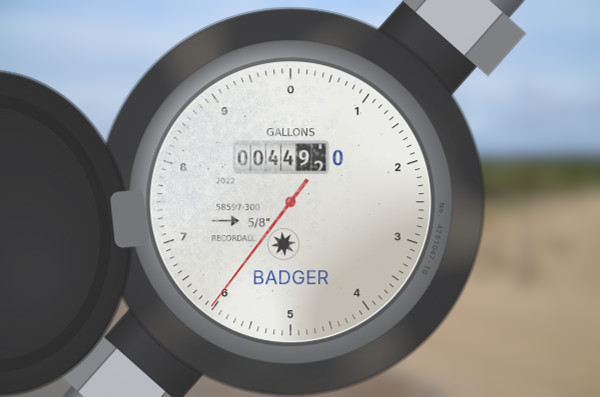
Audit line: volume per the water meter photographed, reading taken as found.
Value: 44916.0 gal
